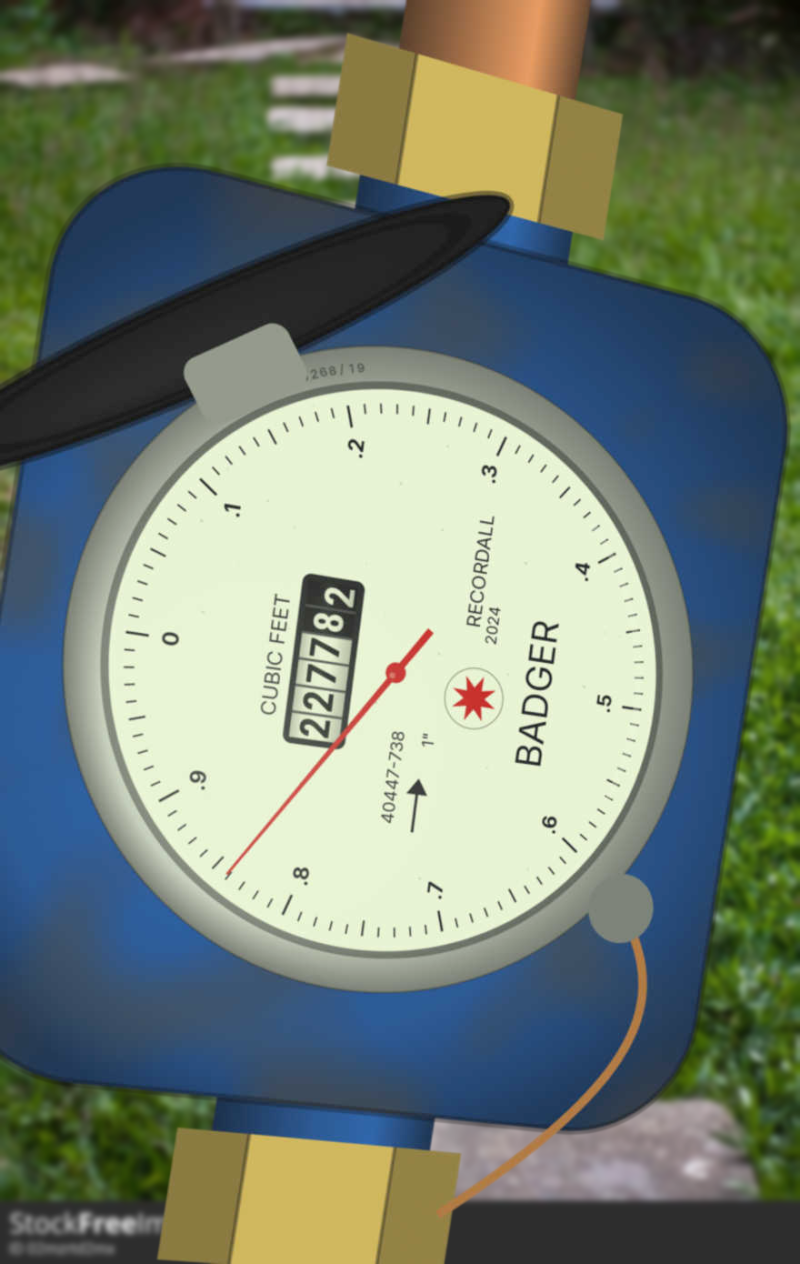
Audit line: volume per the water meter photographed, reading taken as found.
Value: 227781.84 ft³
